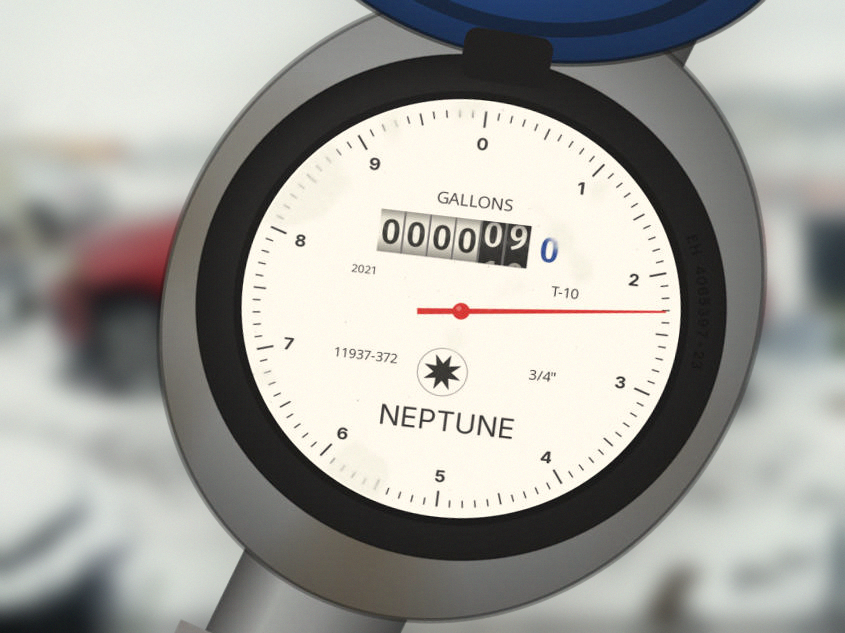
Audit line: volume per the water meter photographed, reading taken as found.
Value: 92.3 gal
